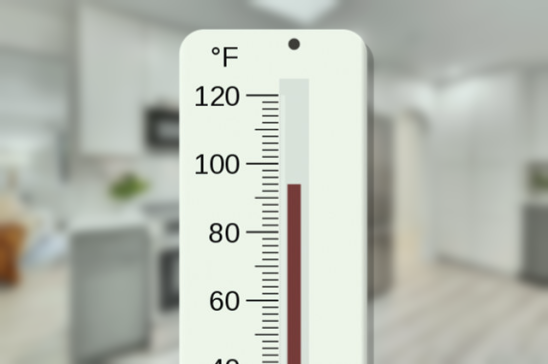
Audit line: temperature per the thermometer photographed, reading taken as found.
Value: 94 °F
